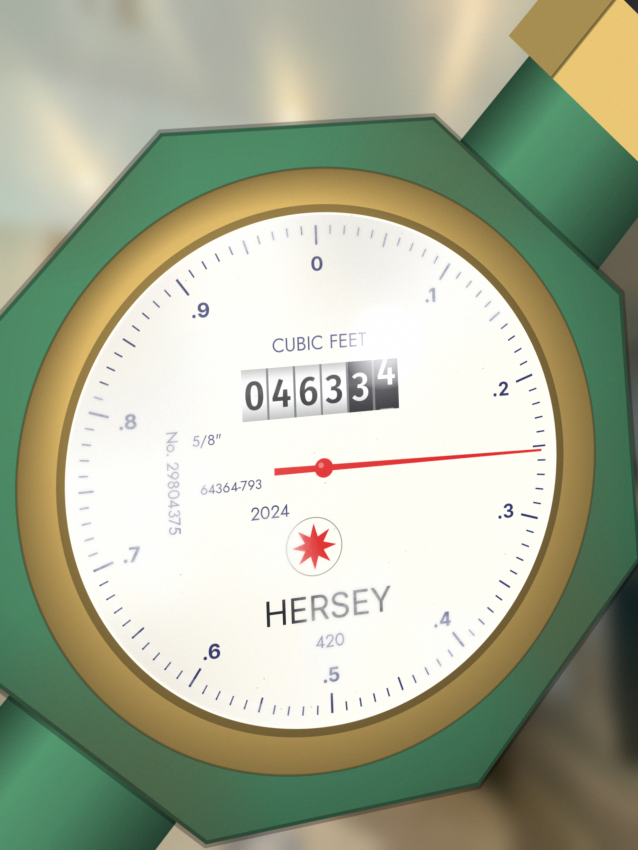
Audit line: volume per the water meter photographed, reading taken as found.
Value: 46334.25 ft³
